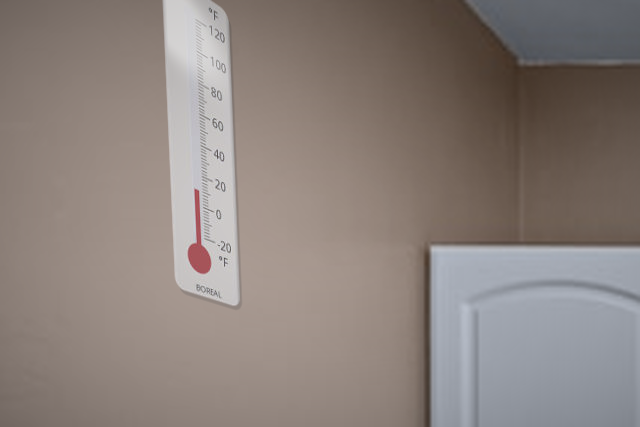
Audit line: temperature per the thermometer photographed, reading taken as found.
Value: 10 °F
